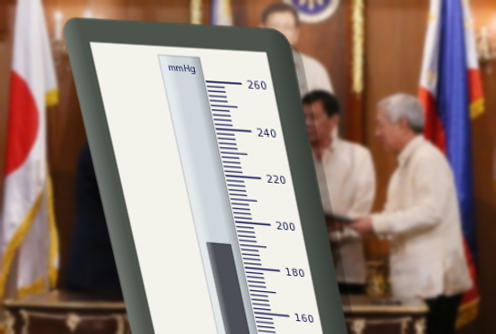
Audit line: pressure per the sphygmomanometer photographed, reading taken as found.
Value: 190 mmHg
